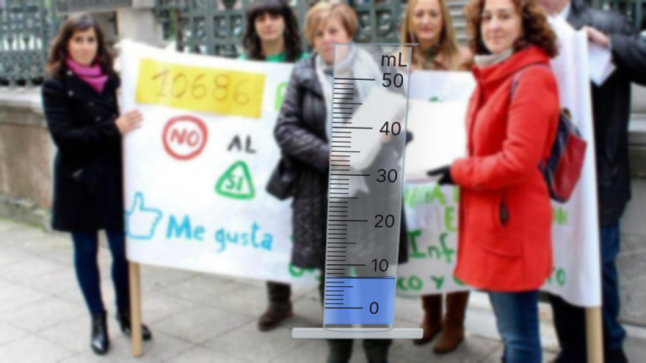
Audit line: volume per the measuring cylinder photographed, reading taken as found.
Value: 7 mL
